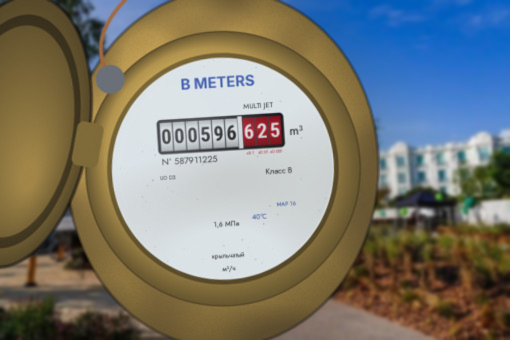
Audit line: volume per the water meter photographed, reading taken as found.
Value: 596.625 m³
